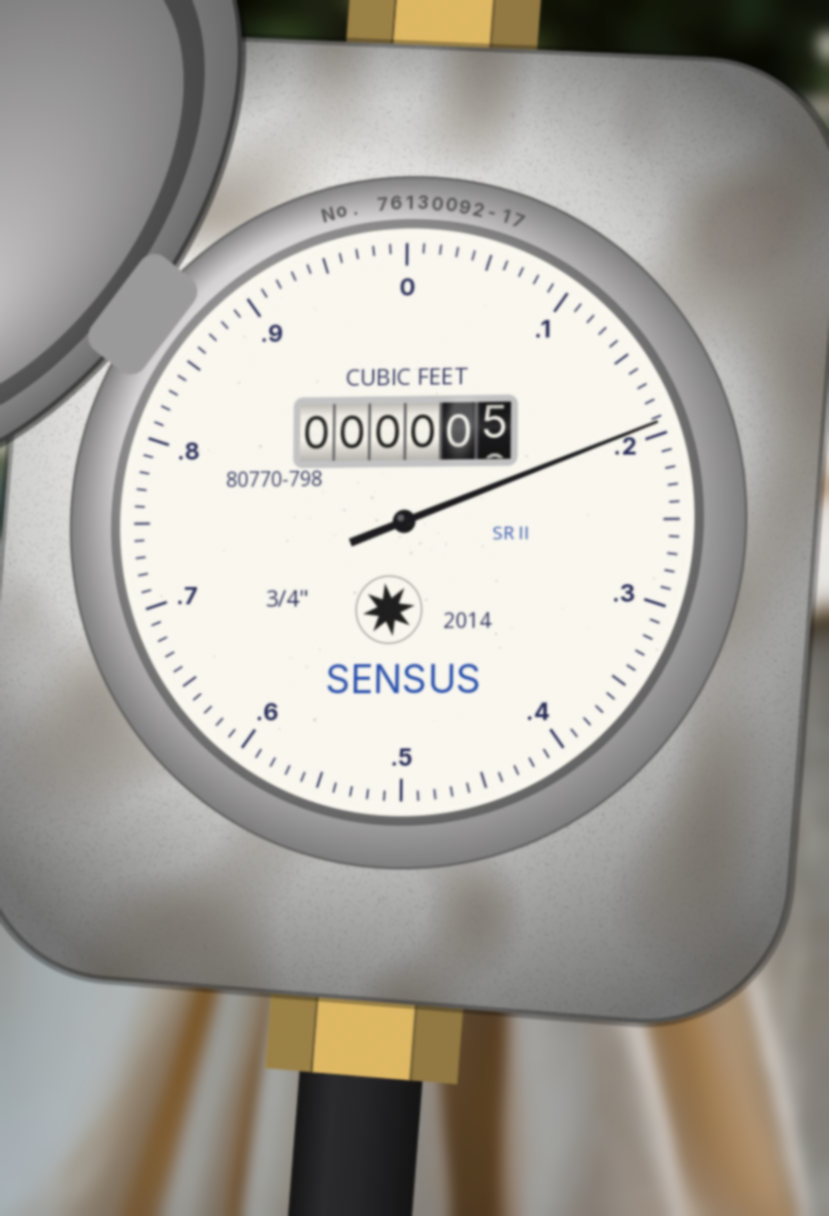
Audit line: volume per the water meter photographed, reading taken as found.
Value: 5.19 ft³
